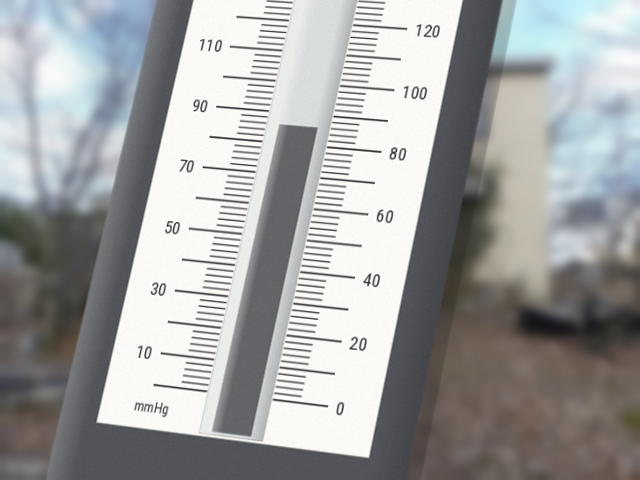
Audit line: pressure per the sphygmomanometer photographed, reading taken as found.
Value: 86 mmHg
